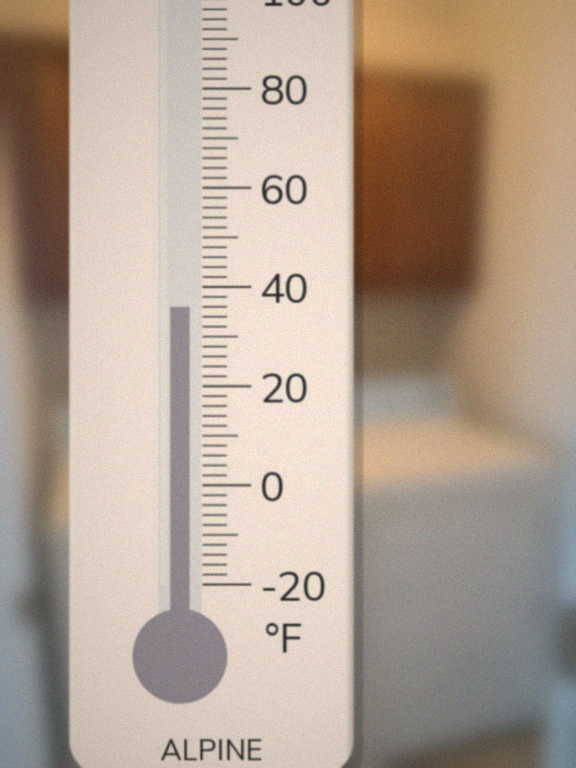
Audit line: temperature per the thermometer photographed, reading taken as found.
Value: 36 °F
